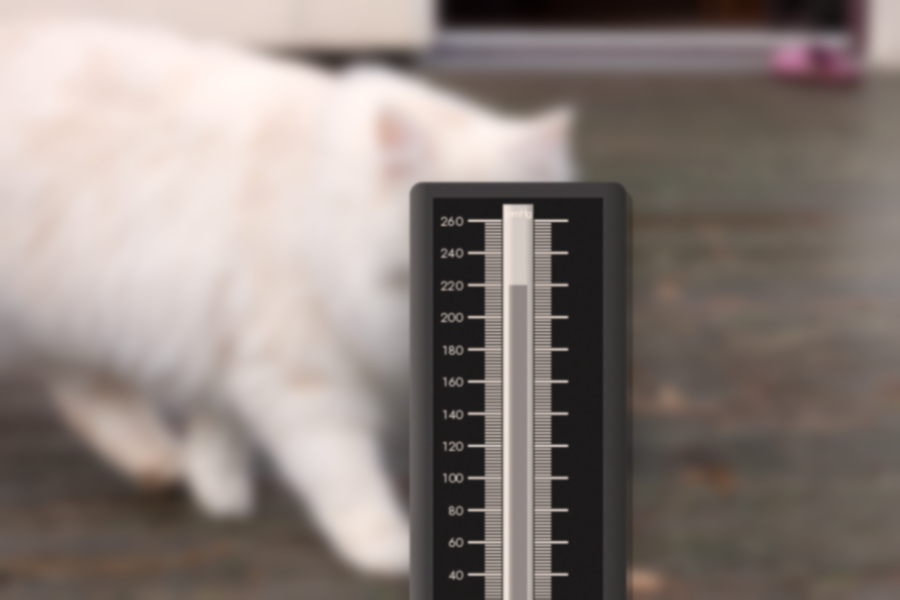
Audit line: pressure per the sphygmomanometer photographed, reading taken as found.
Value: 220 mmHg
